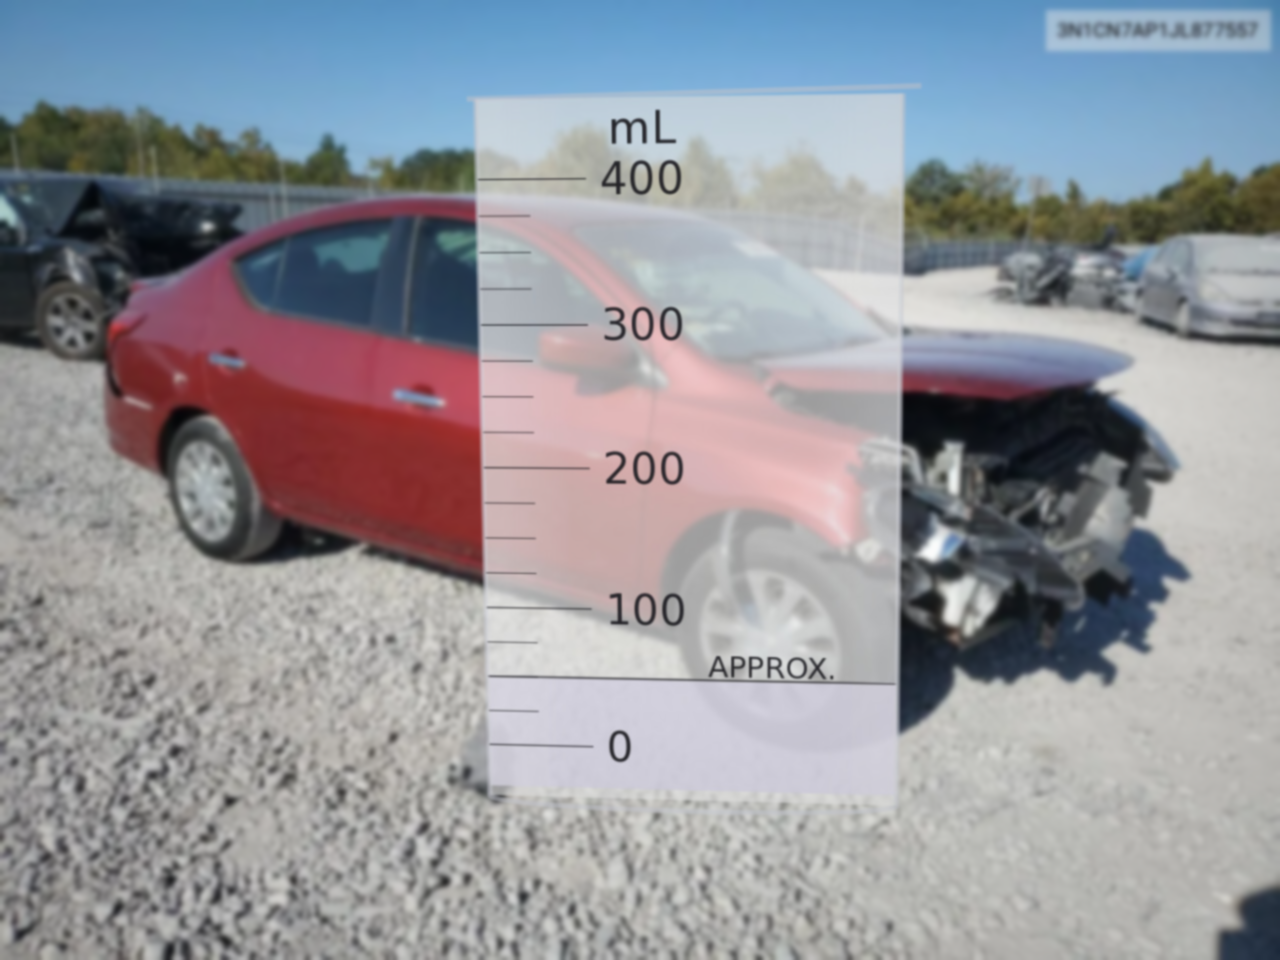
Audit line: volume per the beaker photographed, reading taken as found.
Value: 50 mL
